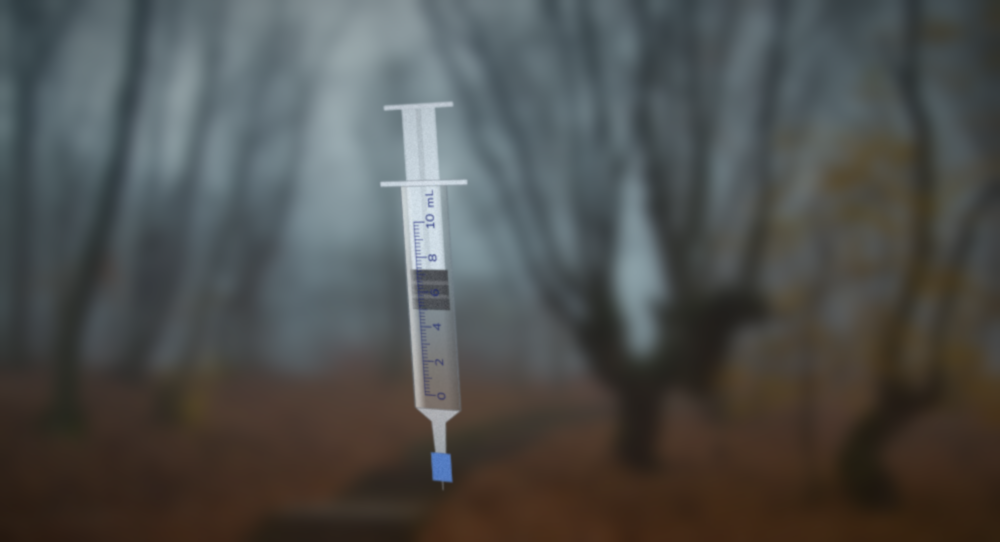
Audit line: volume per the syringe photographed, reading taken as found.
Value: 5 mL
